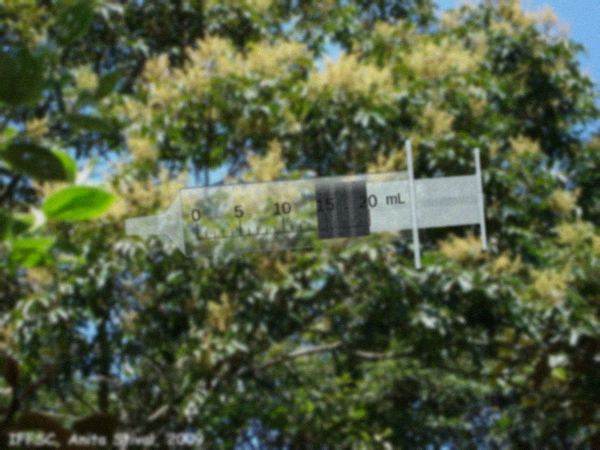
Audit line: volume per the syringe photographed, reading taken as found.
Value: 14 mL
